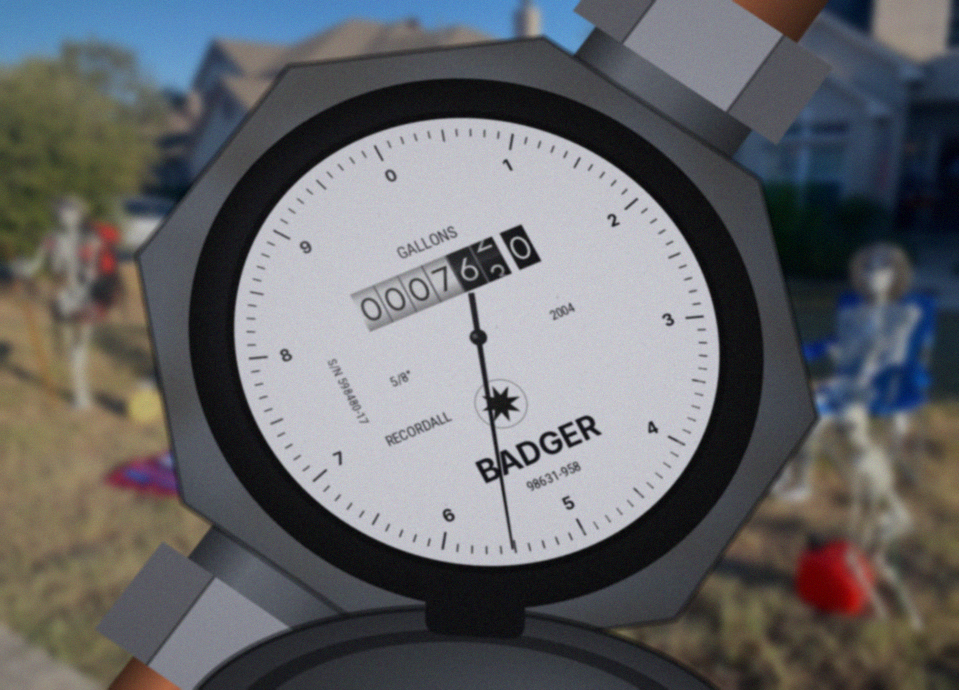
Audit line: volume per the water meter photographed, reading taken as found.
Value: 7625.5 gal
